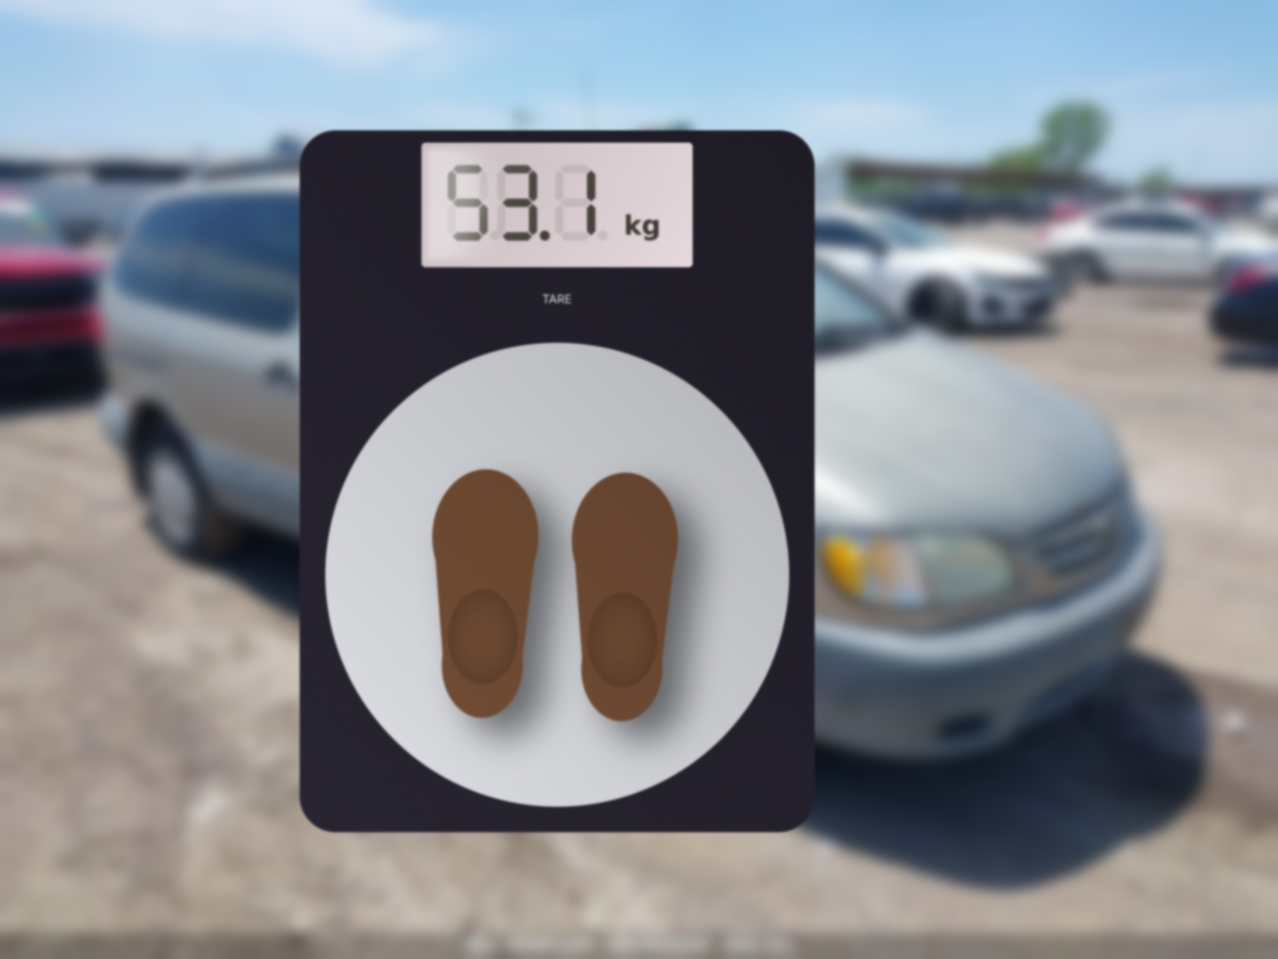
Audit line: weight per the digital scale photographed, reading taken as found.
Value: 53.1 kg
